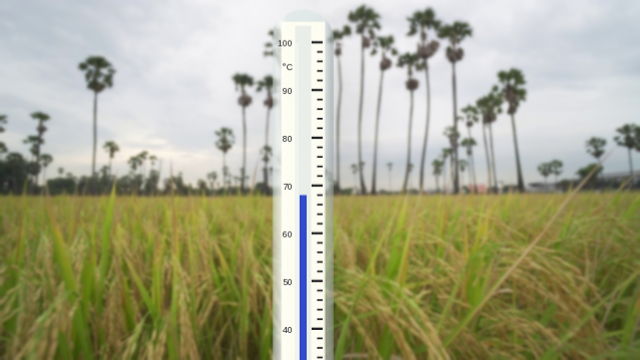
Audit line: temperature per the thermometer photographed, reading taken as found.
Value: 68 °C
